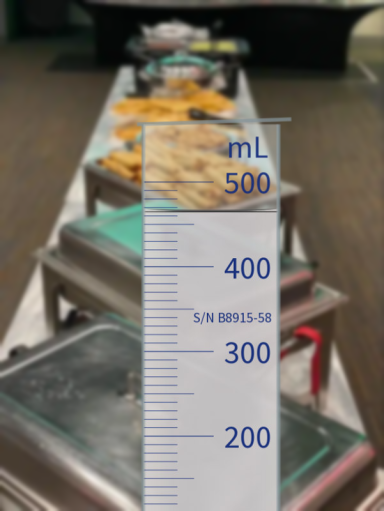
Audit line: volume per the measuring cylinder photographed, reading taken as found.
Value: 465 mL
